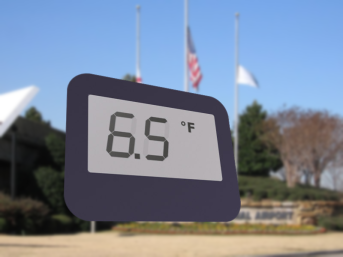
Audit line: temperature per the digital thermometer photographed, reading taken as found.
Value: 6.5 °F
